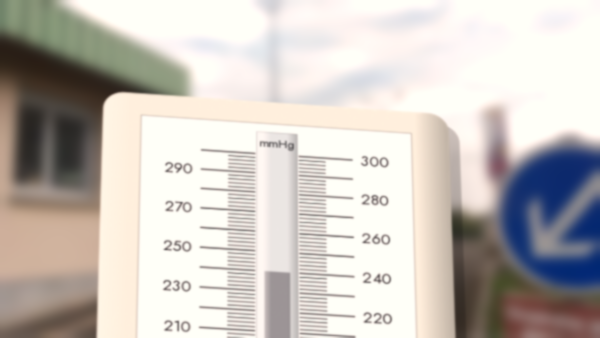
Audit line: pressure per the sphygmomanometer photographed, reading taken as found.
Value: 240 mmHg
